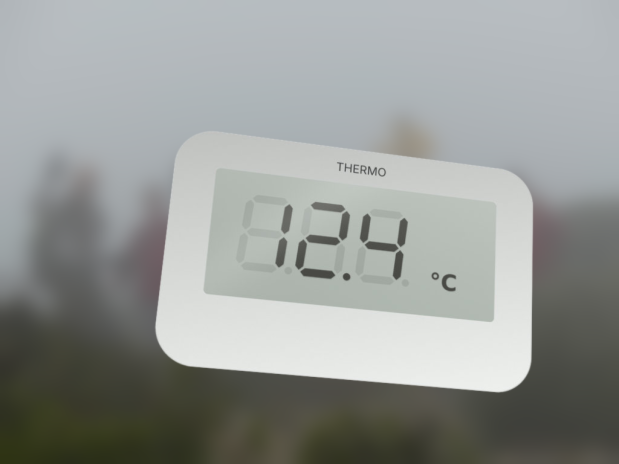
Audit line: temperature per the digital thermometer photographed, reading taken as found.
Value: 12.4 °C
